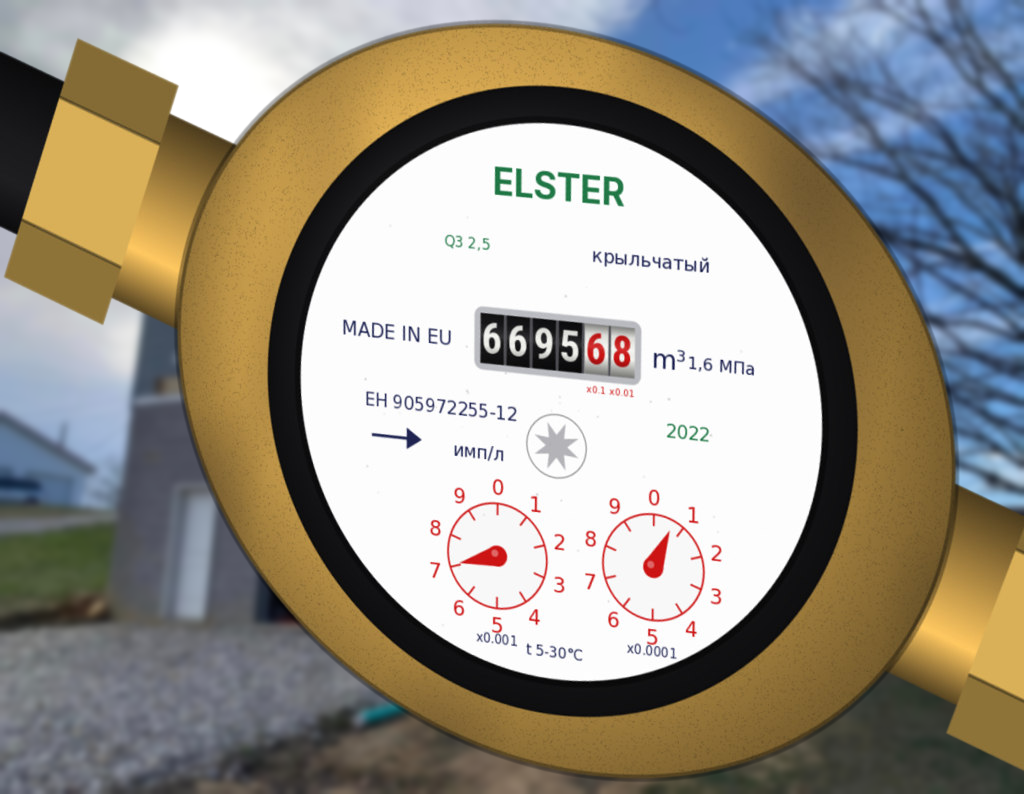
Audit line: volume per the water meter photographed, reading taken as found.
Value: 6695.6870 m³
